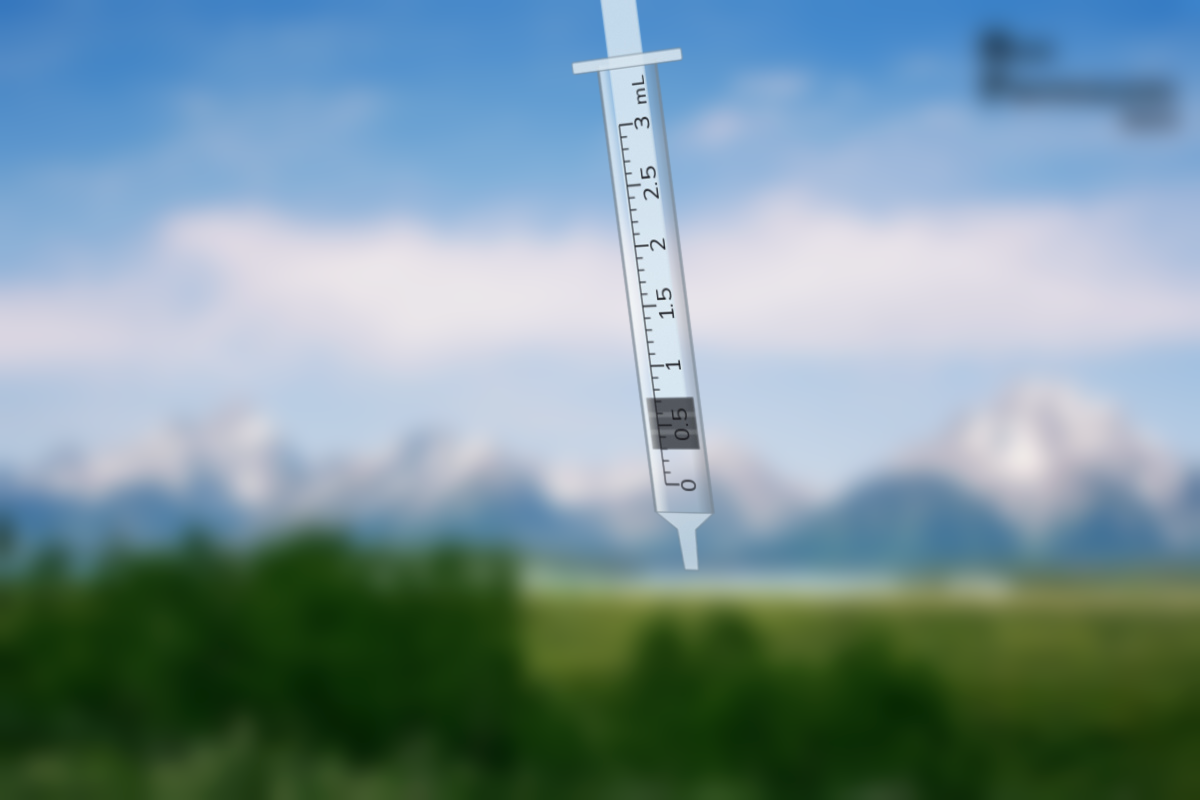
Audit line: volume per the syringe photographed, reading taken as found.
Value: 0.3 mL
